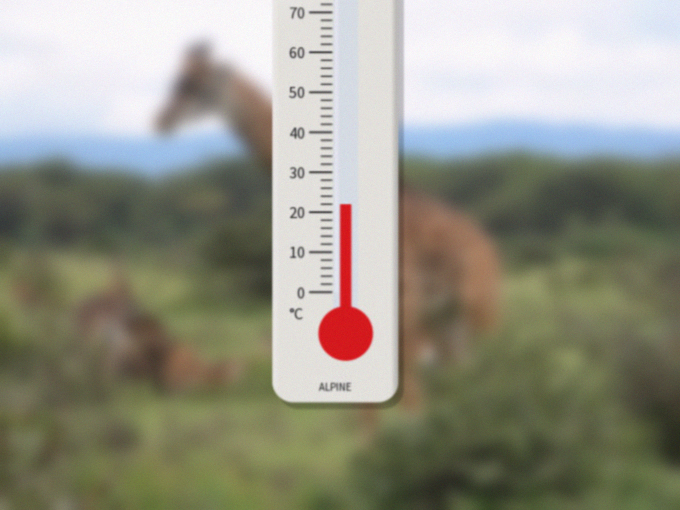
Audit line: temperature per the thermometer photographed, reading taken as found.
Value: 22 °C
